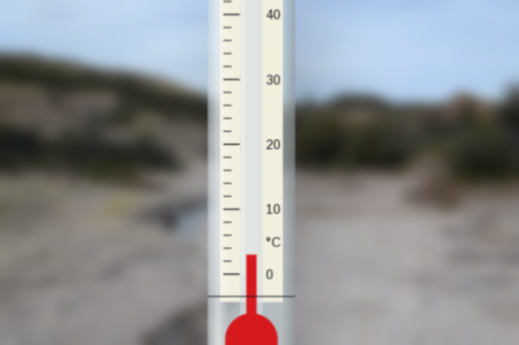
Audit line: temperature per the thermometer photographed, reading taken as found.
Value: 3 °C
